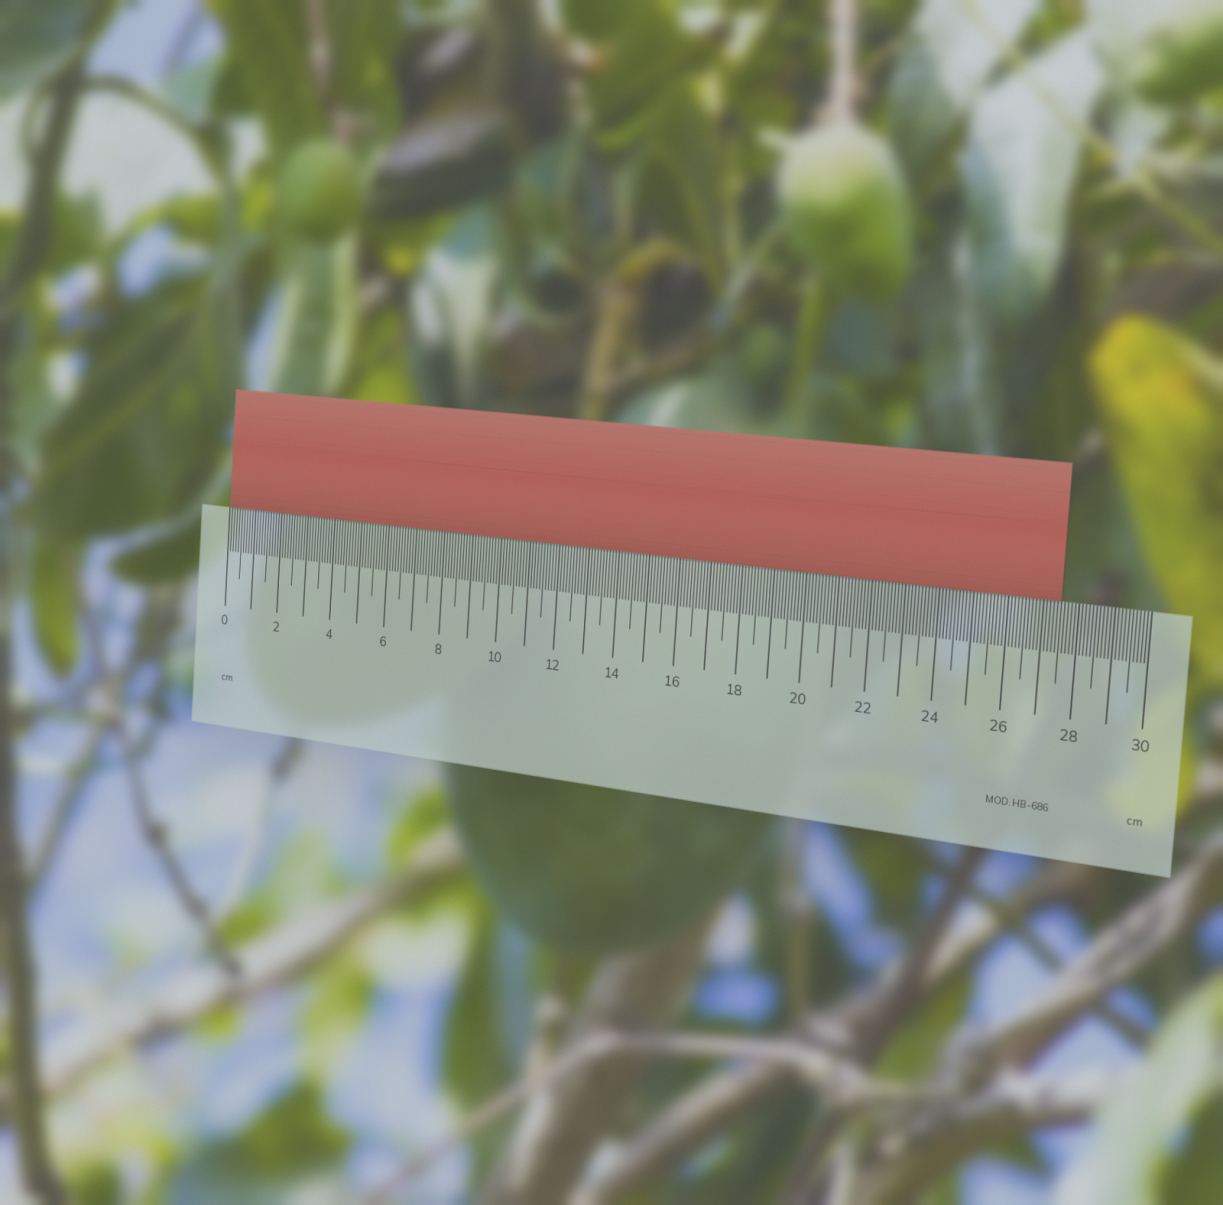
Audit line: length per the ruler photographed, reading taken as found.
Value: 27.5 cm
